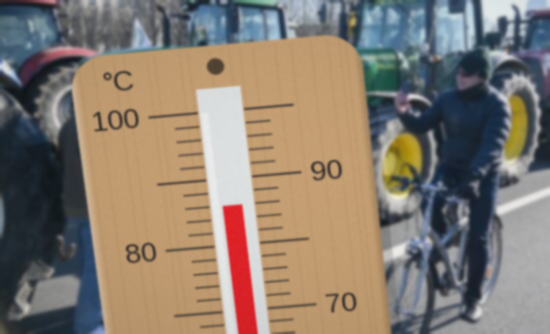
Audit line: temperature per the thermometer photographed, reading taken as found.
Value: 86 °C
